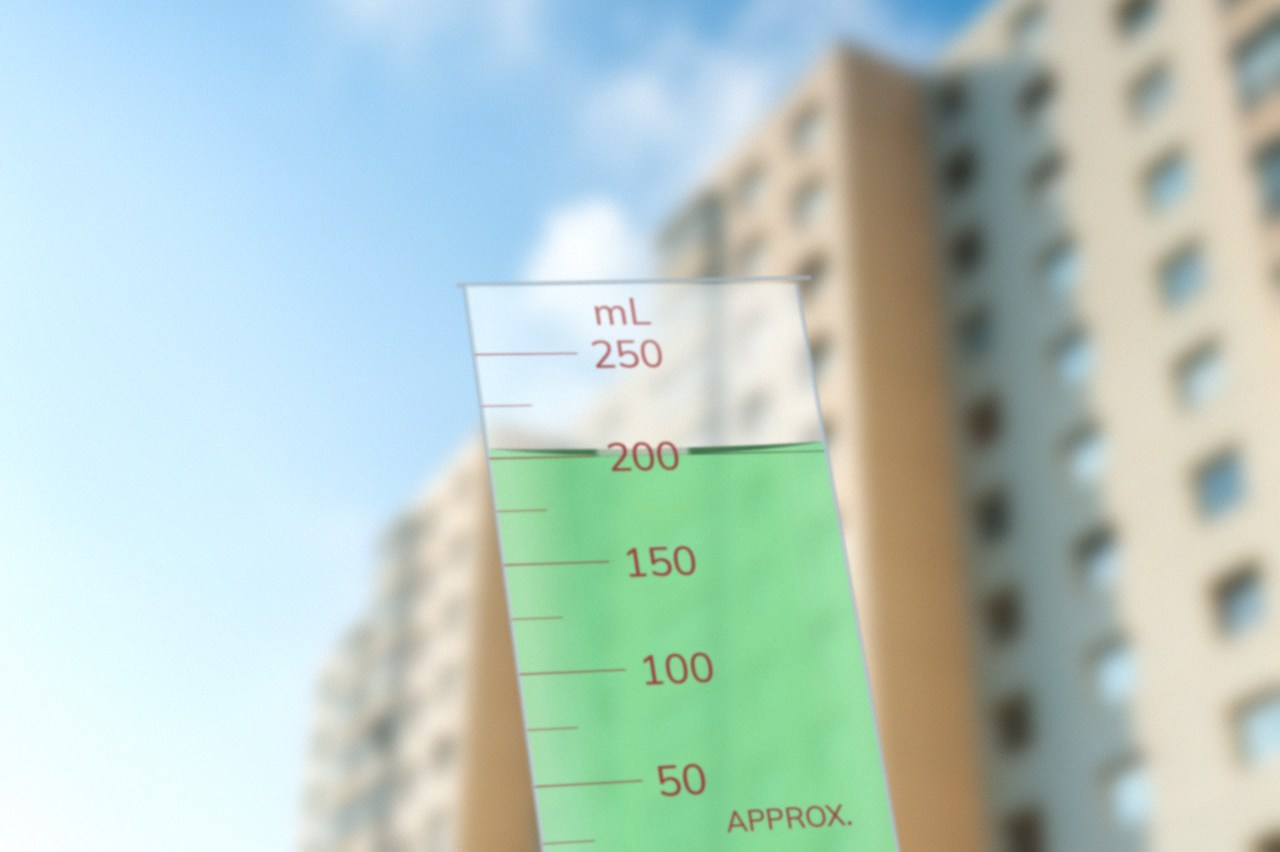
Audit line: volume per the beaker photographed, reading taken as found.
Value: 200 mL
